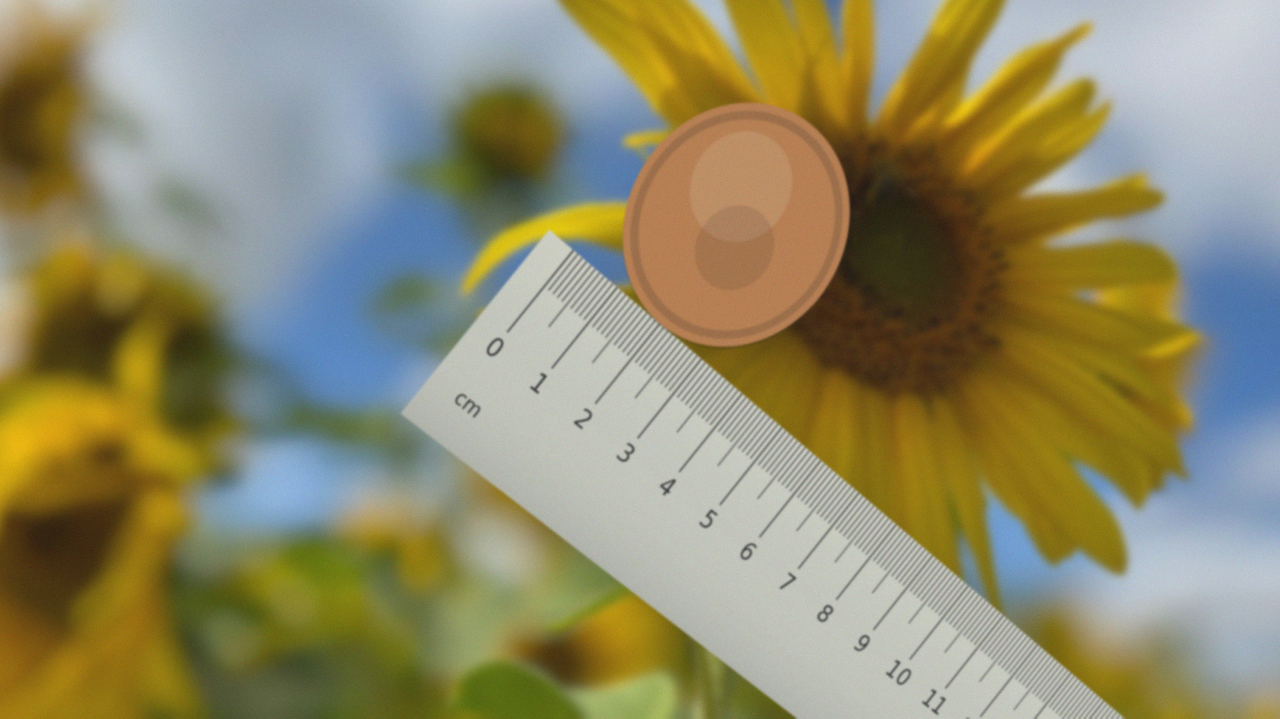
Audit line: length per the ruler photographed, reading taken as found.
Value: 4 cm
